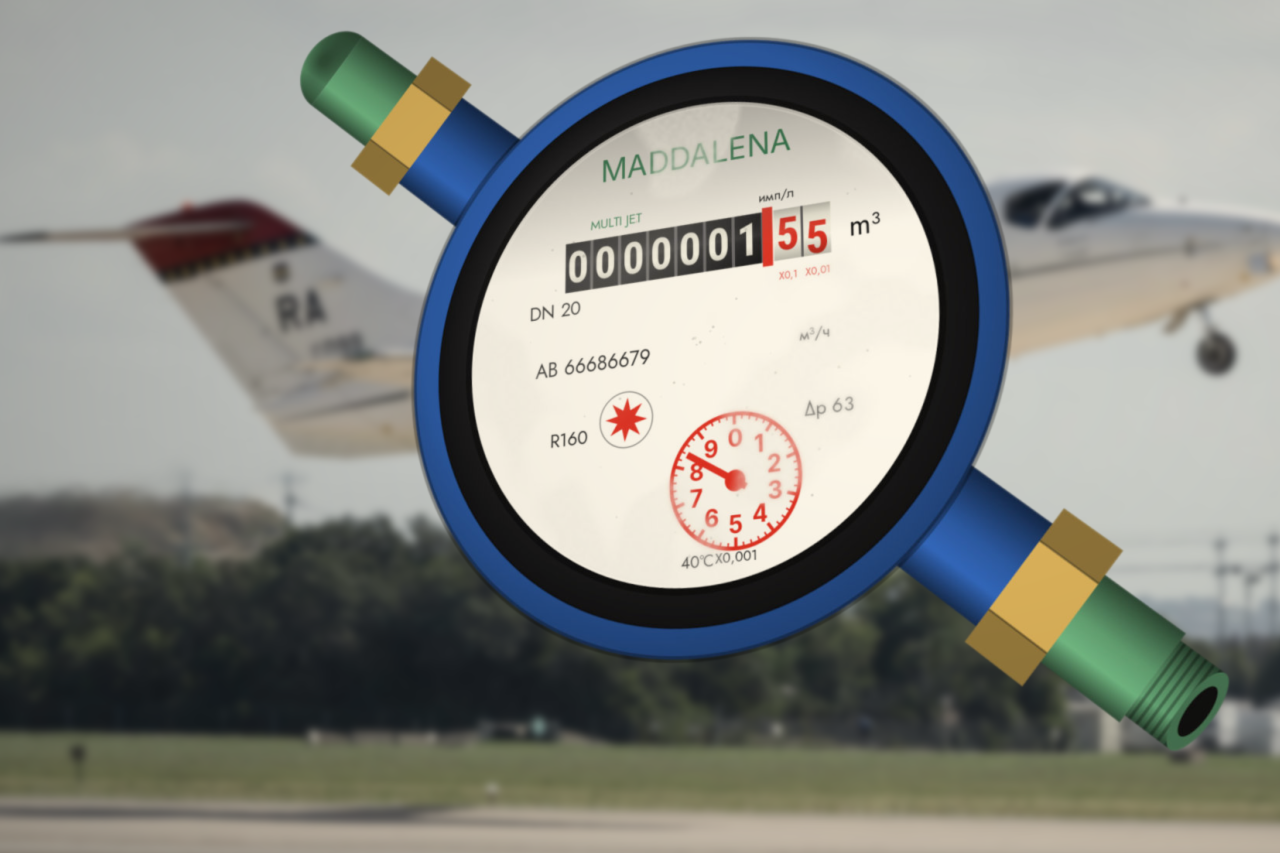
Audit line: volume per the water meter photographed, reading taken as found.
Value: 1.548 m³
